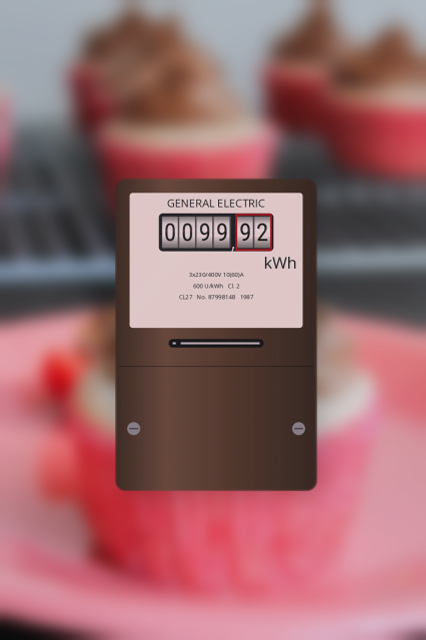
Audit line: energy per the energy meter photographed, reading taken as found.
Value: 99.92 kWh
